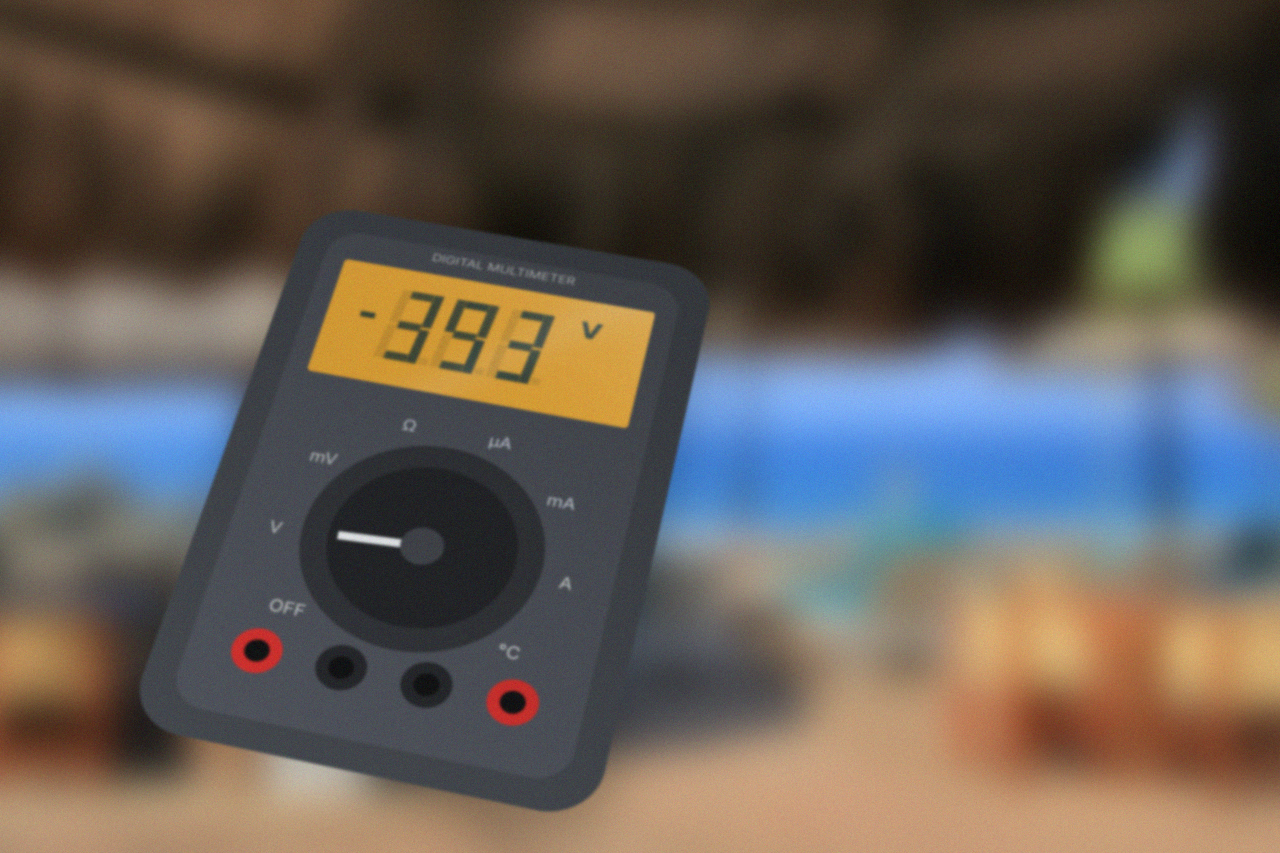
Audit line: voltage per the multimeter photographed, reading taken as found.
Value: -393 V
